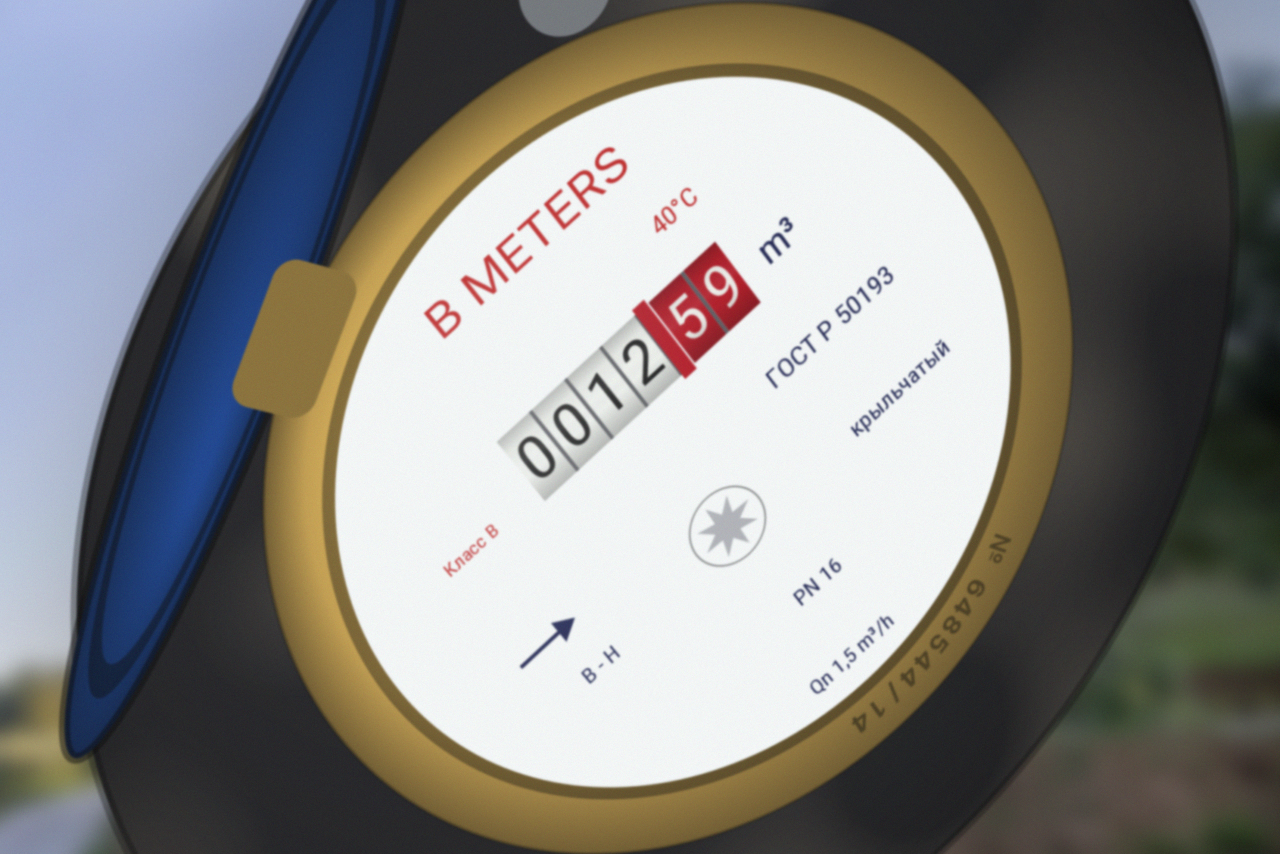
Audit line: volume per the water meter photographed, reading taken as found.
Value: 12.59 m³
